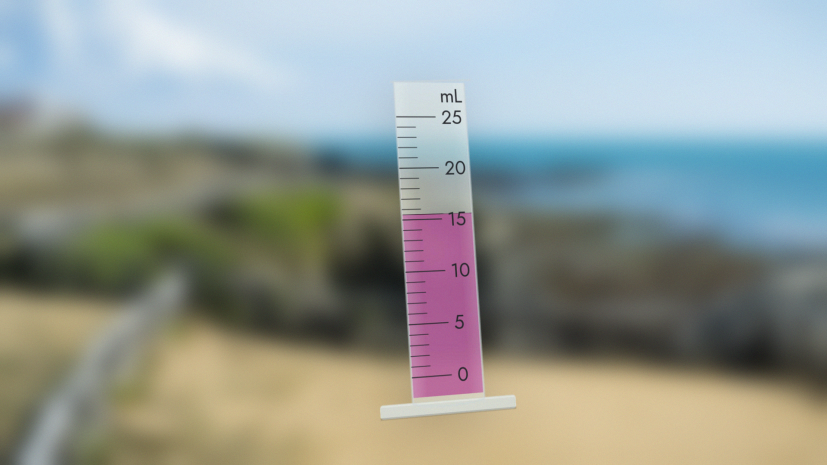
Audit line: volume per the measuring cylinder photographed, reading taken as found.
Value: 15.5 mL
